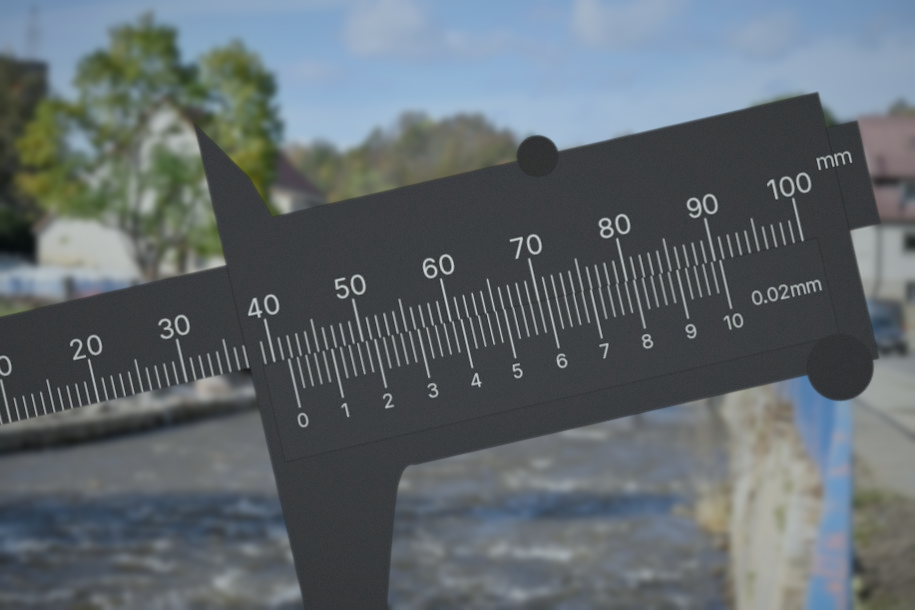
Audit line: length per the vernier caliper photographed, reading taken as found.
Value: 41.6 mm
